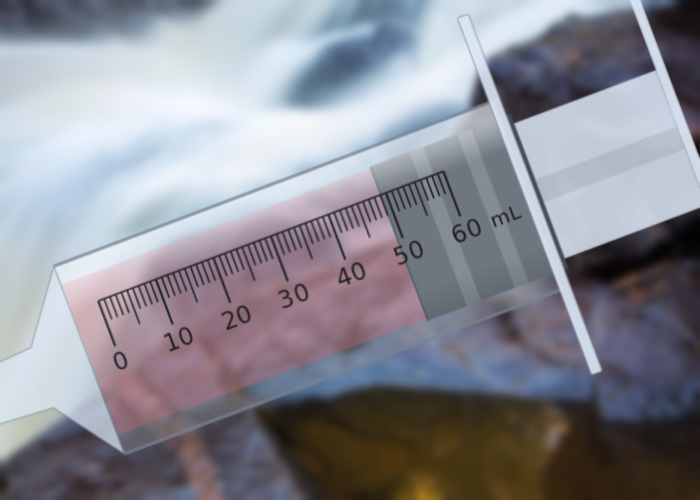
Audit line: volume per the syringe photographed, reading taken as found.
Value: 49 mL
